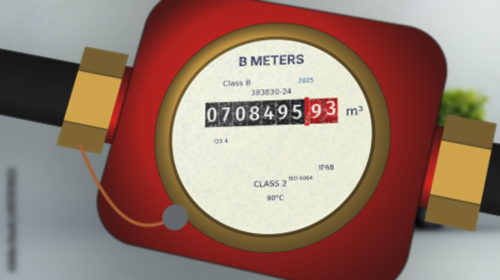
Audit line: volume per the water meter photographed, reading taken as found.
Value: 708495.93 m³
